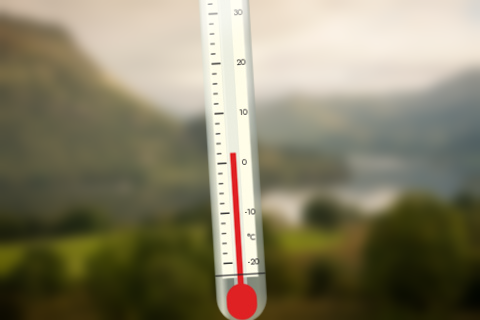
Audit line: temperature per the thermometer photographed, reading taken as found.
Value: 2 °C
